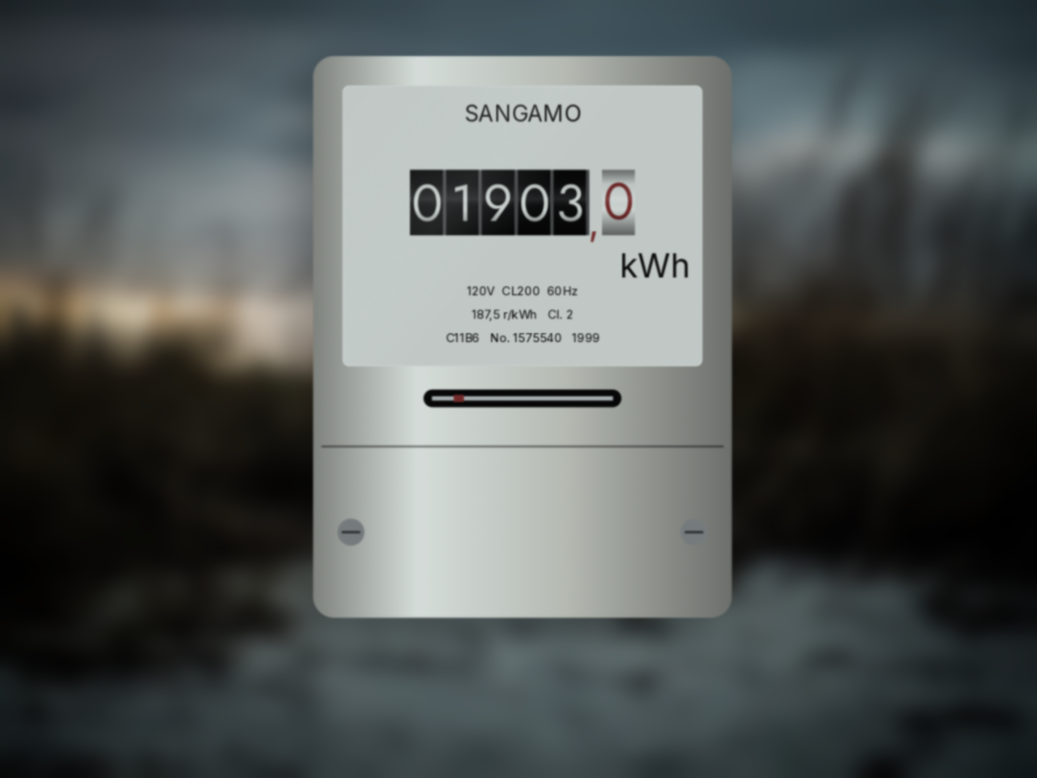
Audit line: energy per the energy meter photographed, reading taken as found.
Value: 1903.0 kWh
